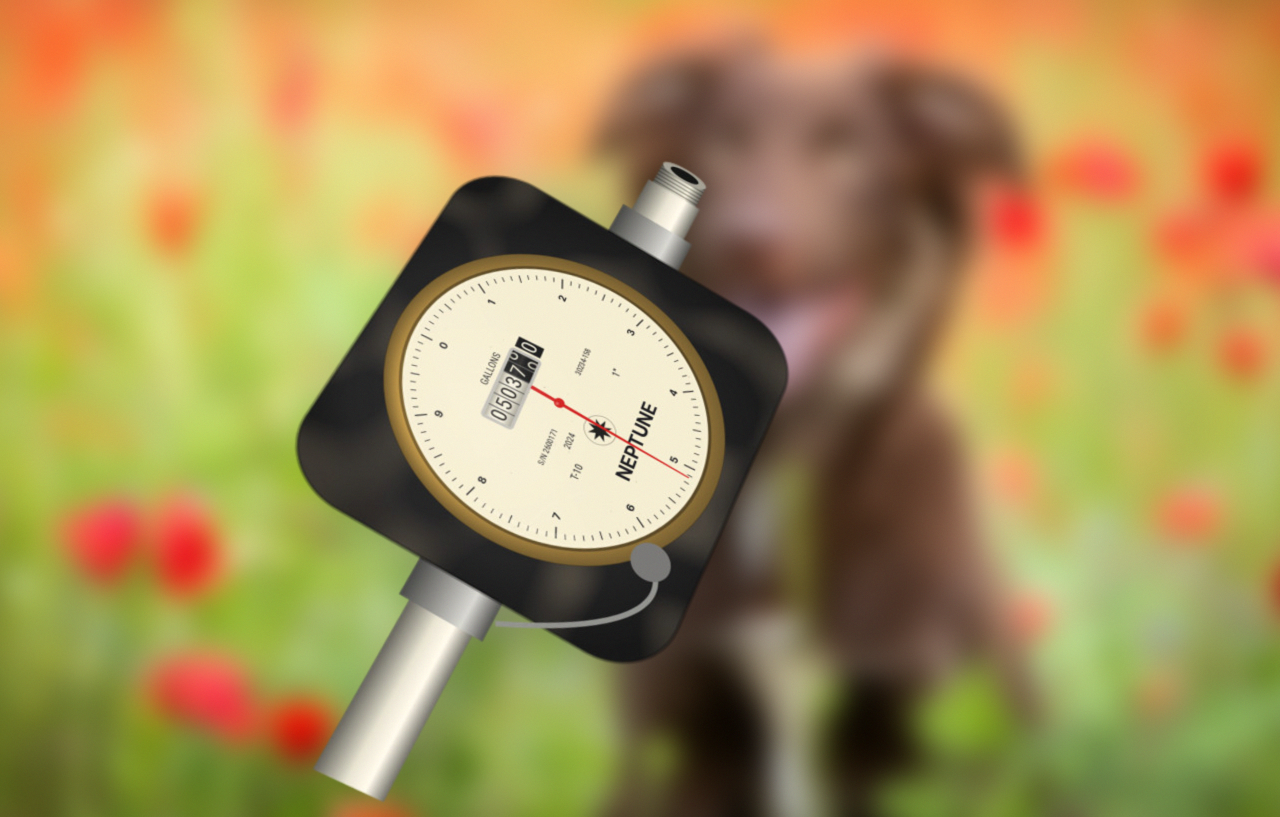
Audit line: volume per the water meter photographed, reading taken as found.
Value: 503785.1 gal
